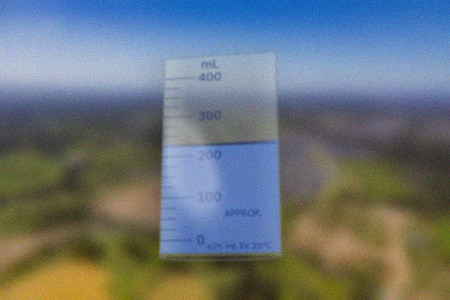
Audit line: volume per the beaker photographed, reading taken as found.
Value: 225 mL
